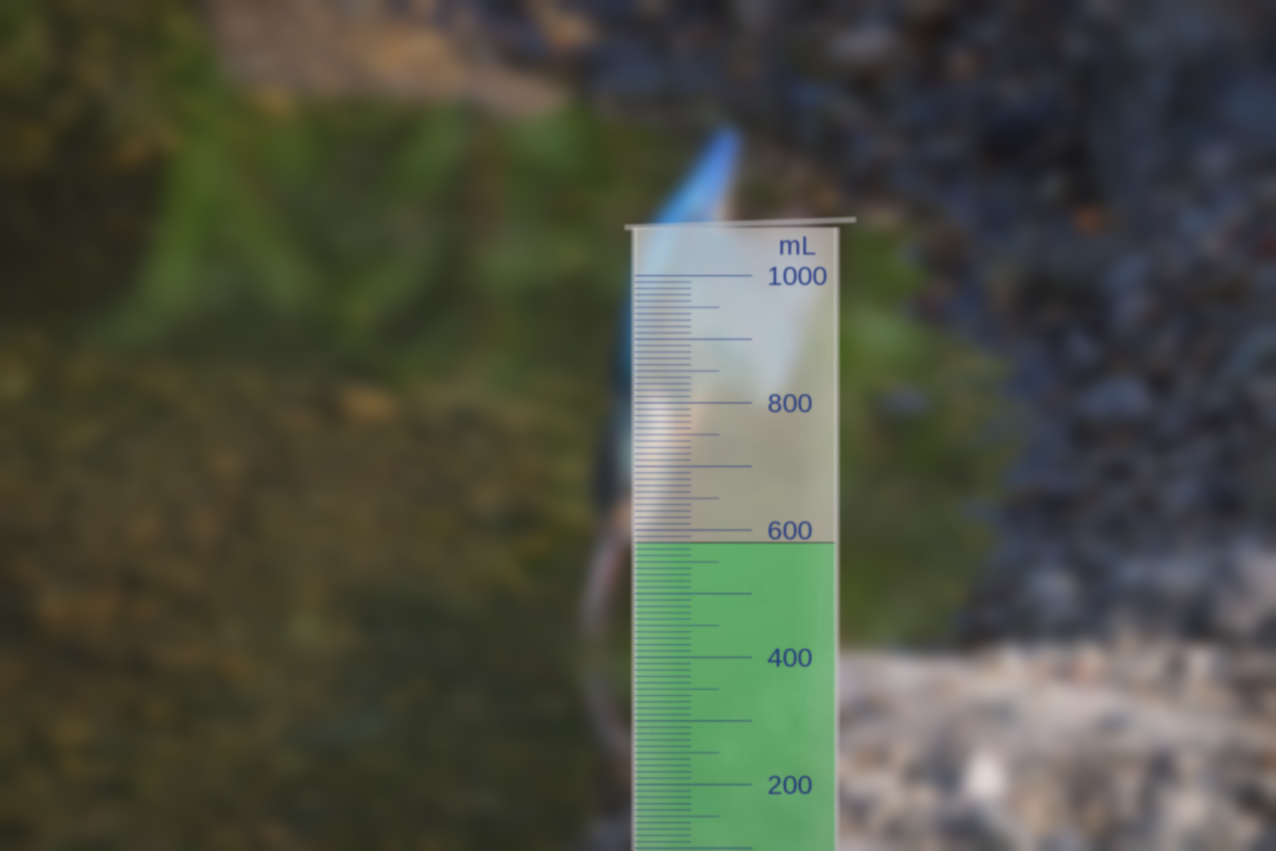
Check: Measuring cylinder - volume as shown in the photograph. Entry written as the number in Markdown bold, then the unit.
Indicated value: **580** mL
